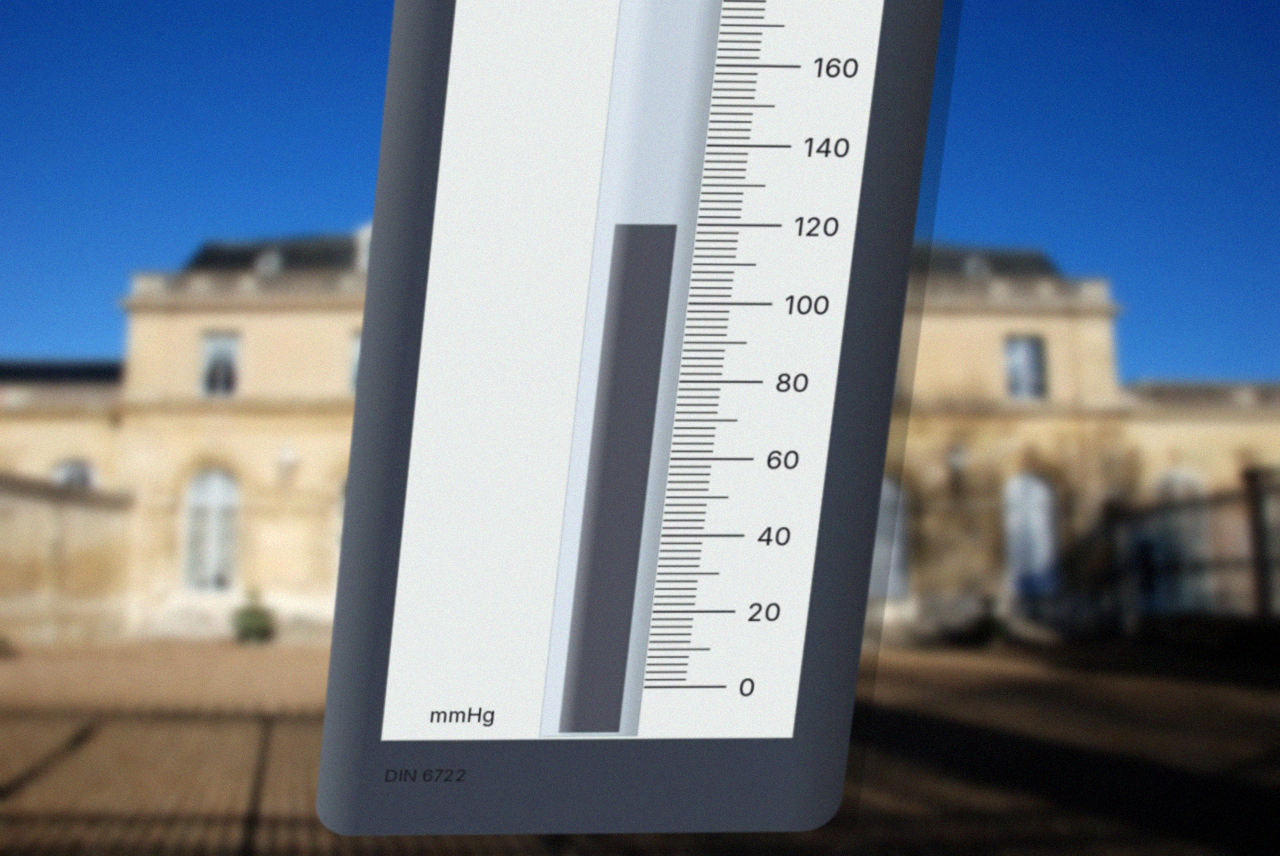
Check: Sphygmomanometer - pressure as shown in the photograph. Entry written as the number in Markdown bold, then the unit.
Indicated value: **120** mmHg
